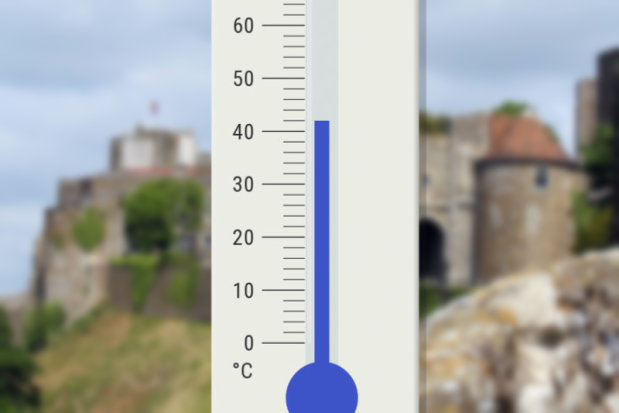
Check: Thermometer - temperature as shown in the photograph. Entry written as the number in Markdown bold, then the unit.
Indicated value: **42** °C
